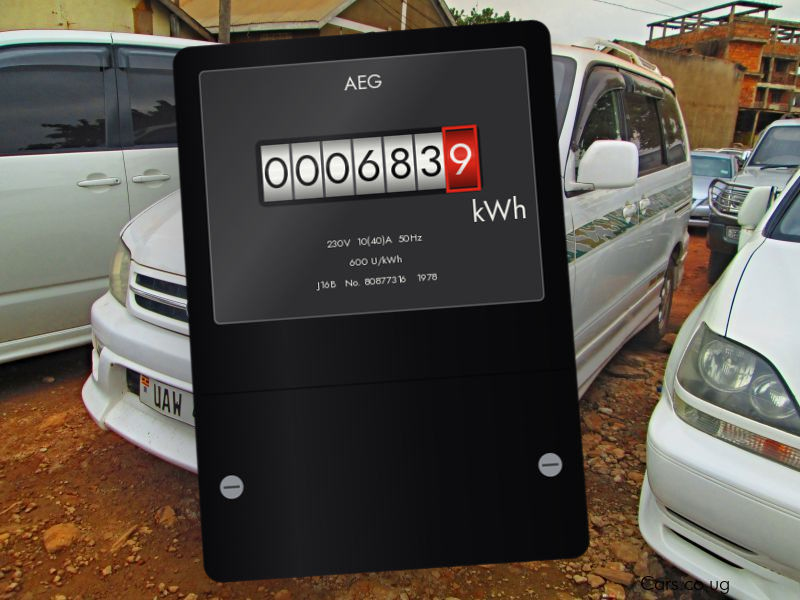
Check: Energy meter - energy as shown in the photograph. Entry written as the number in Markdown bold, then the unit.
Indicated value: **683.9** kWh
